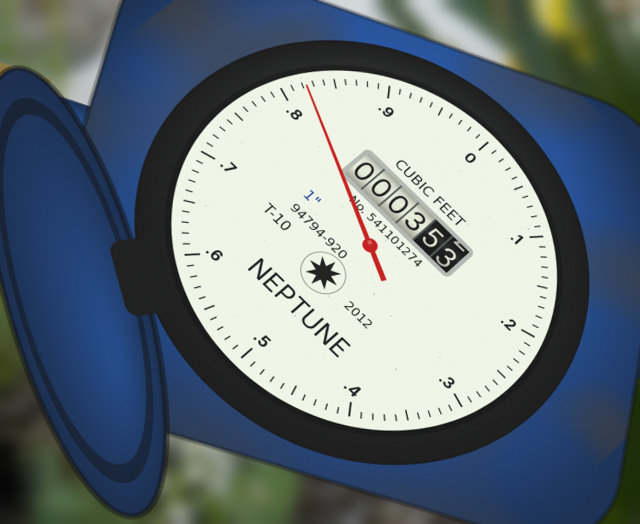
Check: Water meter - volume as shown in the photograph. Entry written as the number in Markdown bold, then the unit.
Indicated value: **352.82** ft³
